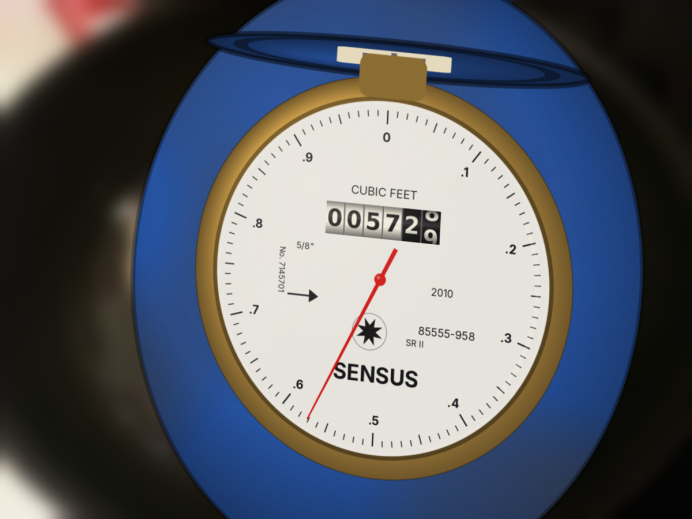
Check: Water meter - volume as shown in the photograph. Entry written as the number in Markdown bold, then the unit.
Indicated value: **5728.57** ft³
